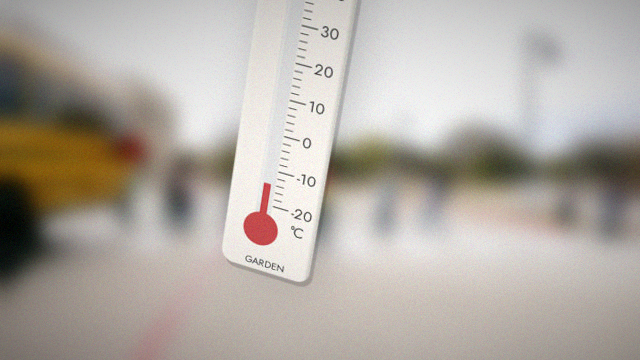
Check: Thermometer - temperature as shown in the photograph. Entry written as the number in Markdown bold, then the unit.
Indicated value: **-14** °C
